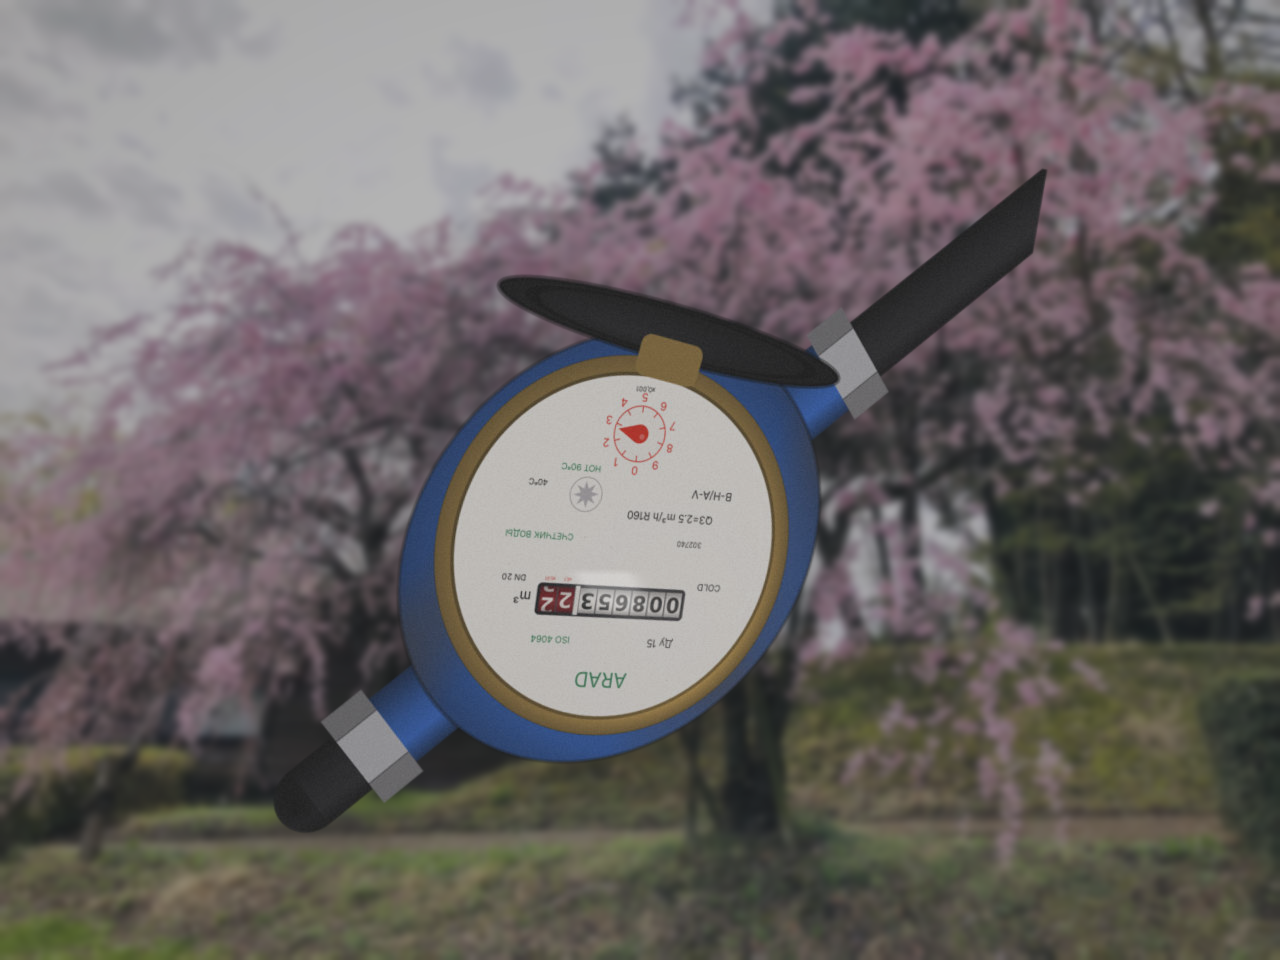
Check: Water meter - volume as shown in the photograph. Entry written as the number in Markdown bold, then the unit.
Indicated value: **8653.222** m³
